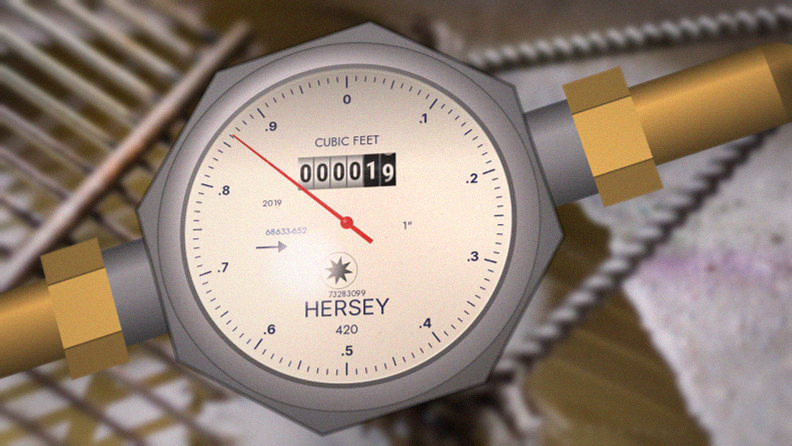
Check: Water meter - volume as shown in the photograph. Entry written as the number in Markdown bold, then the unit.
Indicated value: **18.86** ft³
